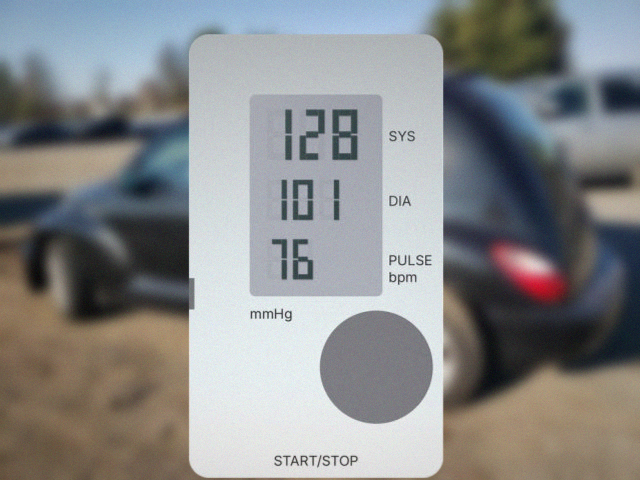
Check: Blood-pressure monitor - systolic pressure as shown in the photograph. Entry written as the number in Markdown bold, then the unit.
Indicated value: **128** mmHg
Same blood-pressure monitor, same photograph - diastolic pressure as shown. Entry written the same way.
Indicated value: **101** mmHg
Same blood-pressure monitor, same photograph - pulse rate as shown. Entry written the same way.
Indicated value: **76** bpm
